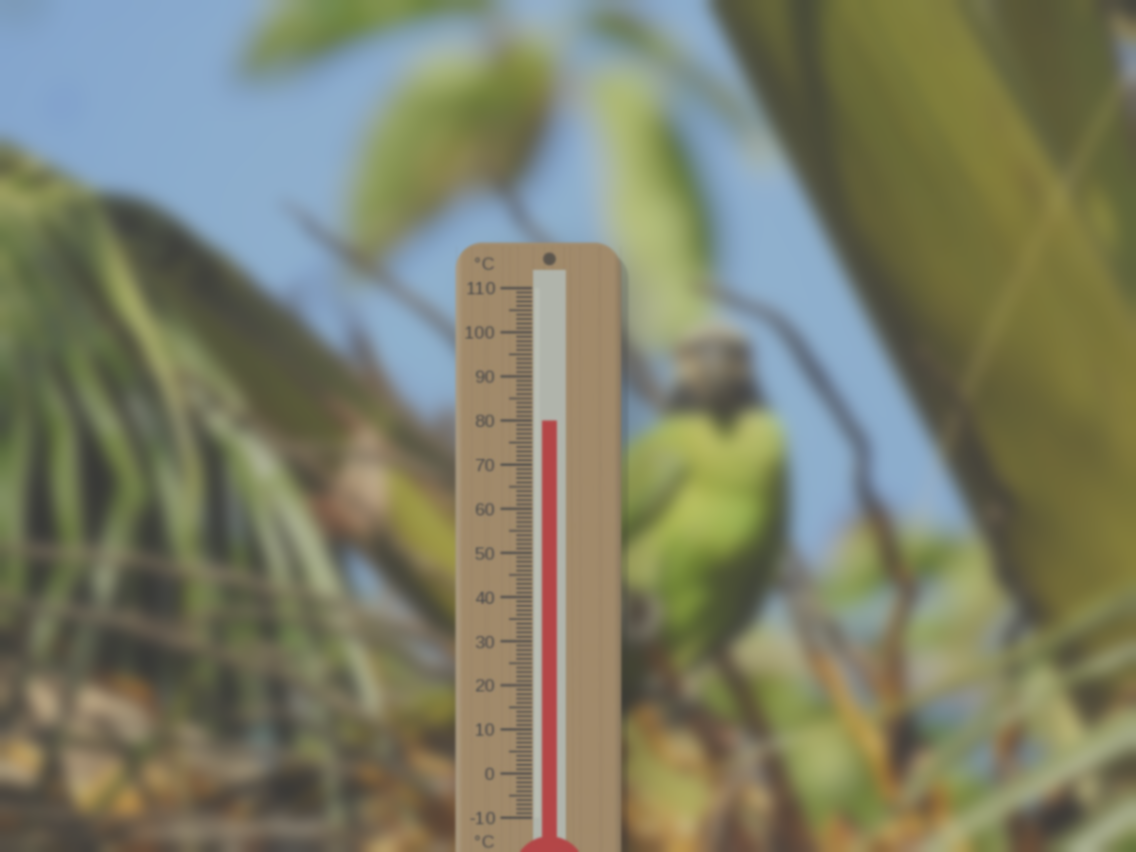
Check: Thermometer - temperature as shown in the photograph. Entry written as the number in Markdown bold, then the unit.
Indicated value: **80** °C
